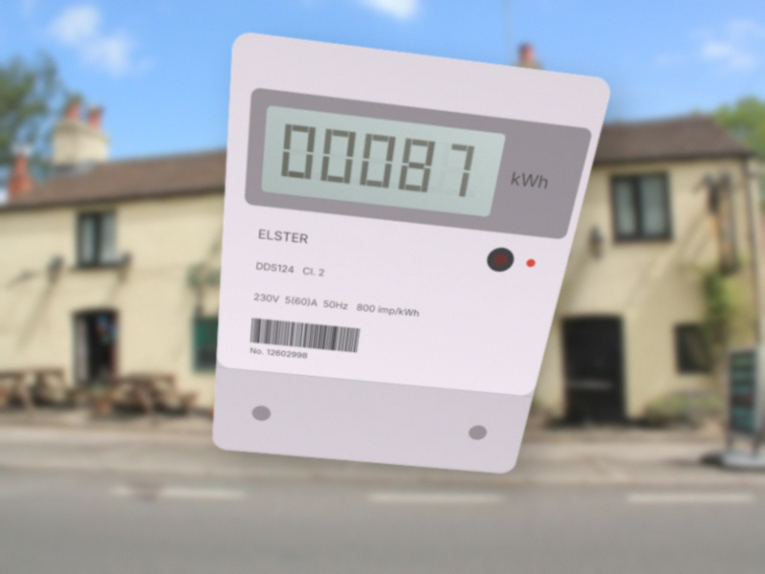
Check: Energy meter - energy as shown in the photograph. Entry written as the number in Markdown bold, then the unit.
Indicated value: **87** kWh
